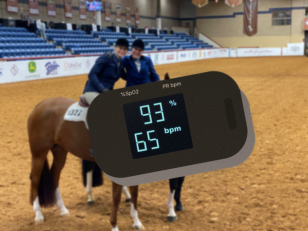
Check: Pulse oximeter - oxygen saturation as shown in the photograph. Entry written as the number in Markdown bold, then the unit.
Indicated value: **93** %
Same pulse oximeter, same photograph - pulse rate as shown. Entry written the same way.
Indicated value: **65** bpm
